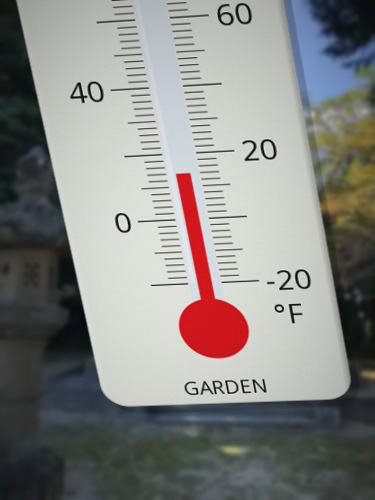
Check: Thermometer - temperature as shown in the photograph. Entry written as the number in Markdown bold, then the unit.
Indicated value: **14** °F
